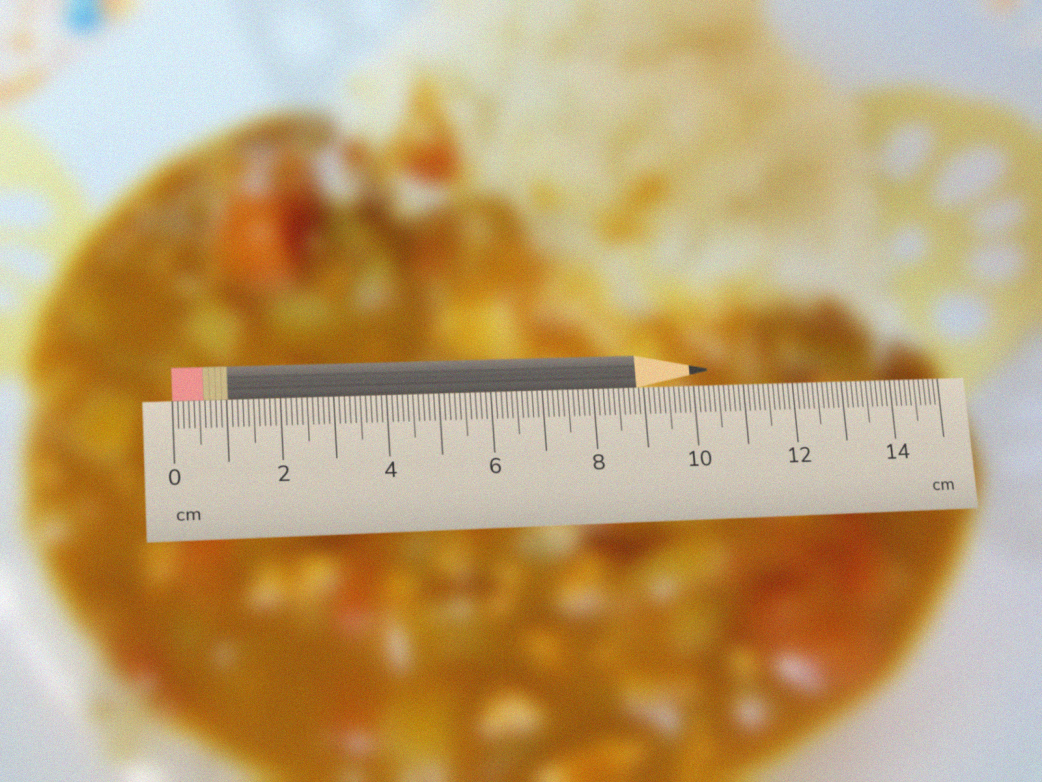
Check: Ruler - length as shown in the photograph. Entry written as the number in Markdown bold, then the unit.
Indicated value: **10.3** cm
